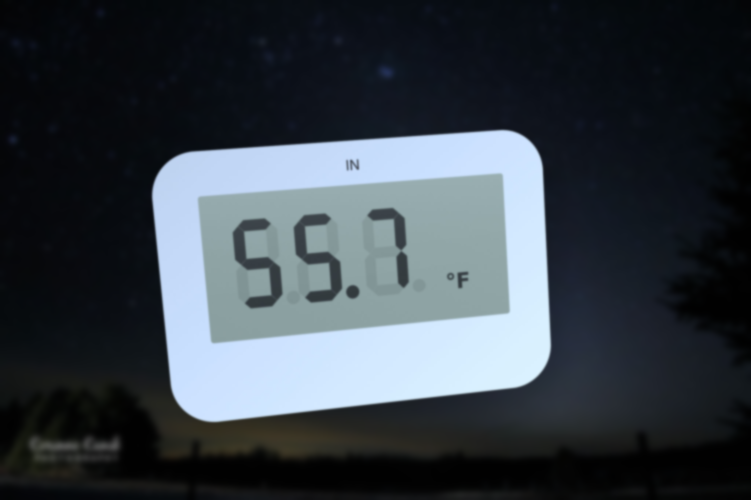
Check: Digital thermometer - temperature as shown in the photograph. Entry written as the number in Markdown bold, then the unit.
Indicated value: **55.7** °F
